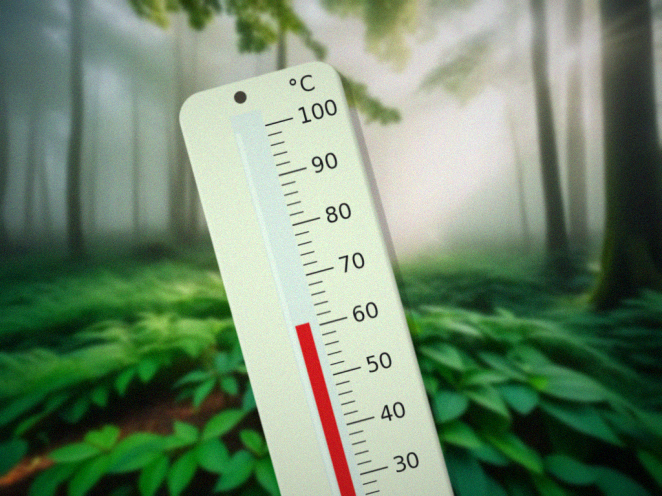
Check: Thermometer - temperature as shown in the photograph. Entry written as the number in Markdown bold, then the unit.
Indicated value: **61** °C
